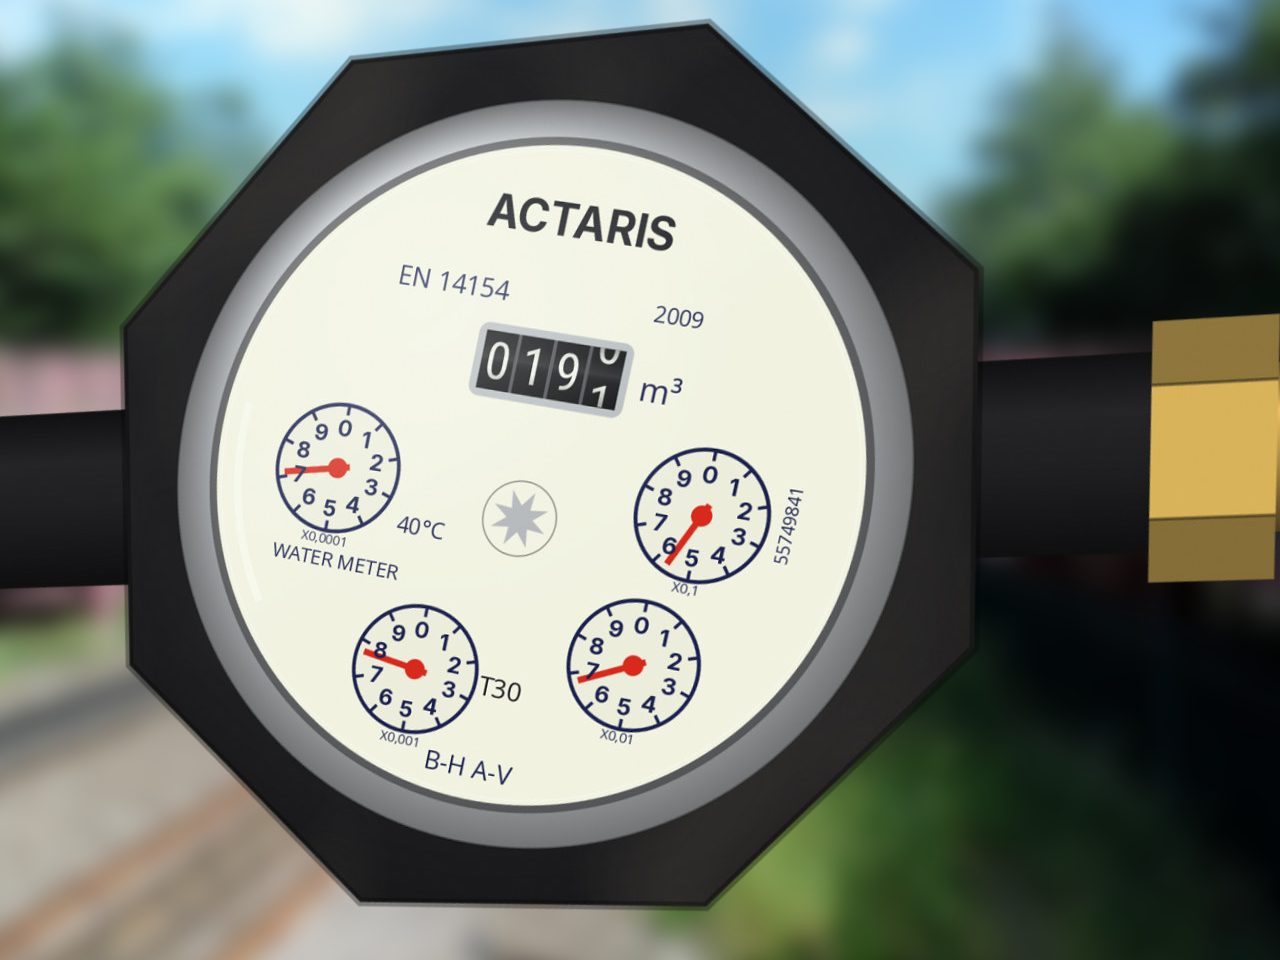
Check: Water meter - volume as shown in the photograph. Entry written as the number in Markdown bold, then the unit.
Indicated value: **190.5677** m³
